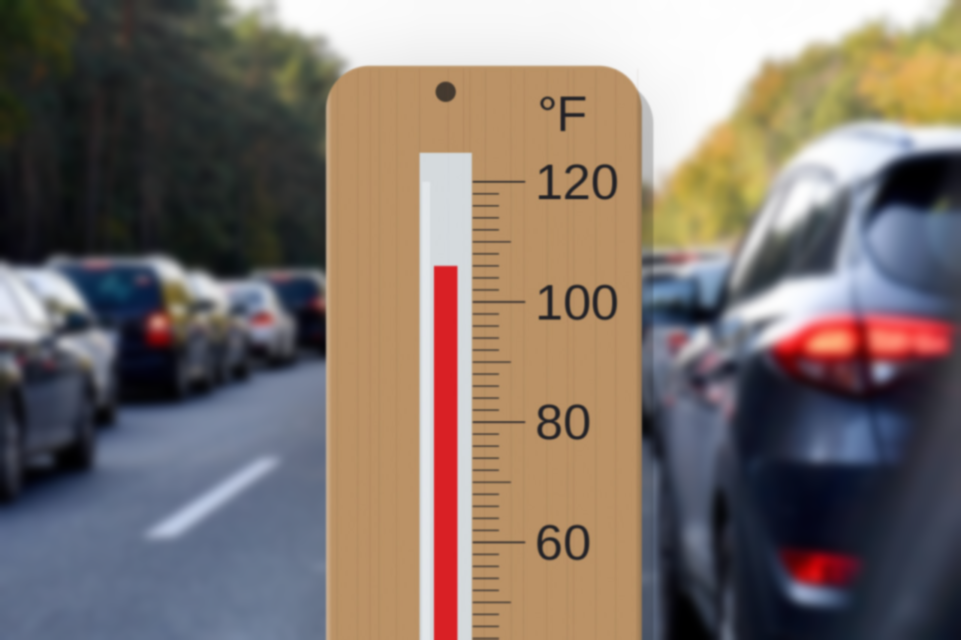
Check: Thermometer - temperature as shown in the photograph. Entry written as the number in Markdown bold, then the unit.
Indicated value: **106** °F
